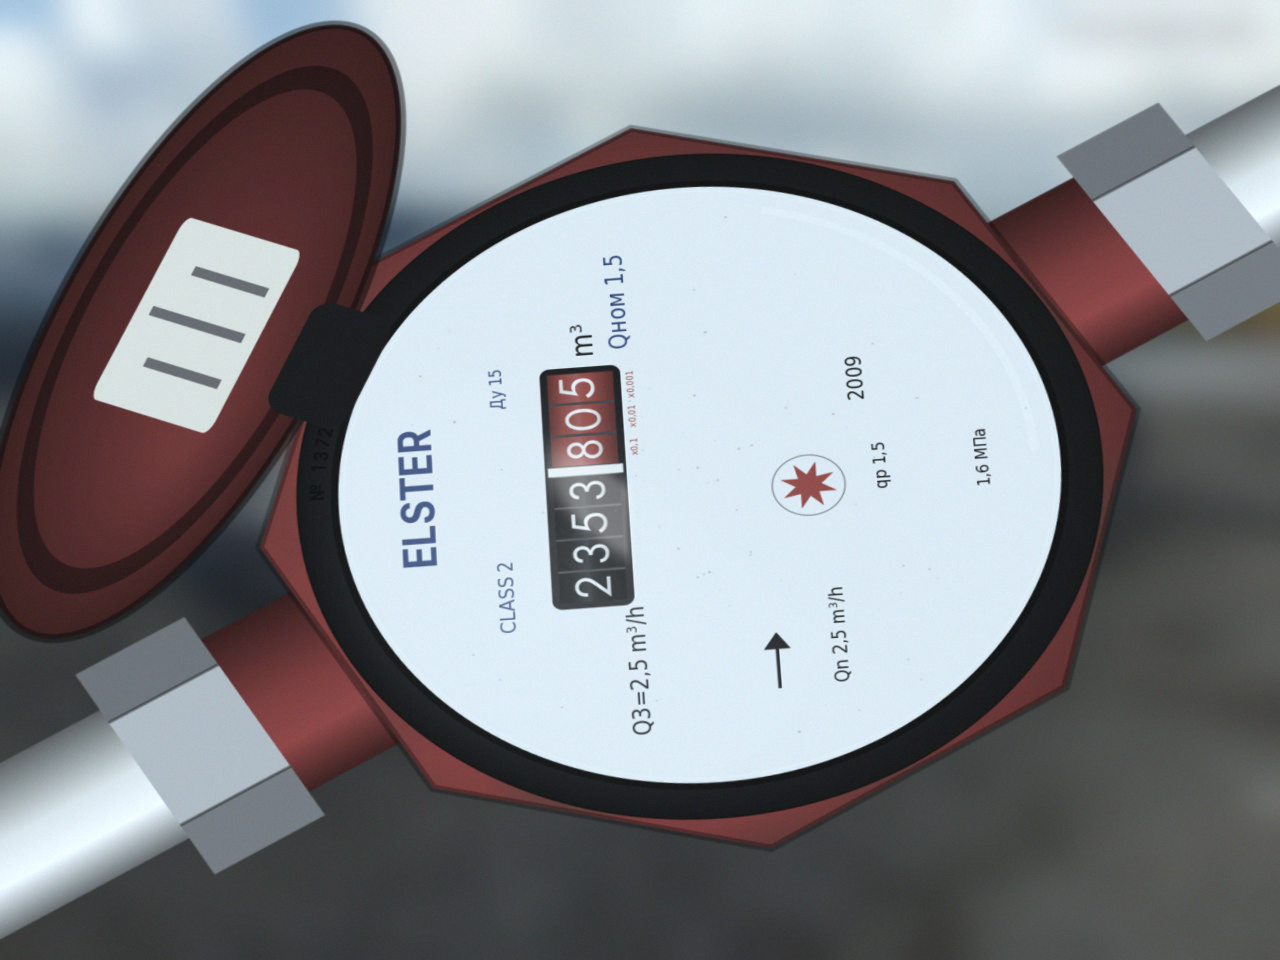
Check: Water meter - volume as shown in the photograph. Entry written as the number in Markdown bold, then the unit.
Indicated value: **2353.805** m³
